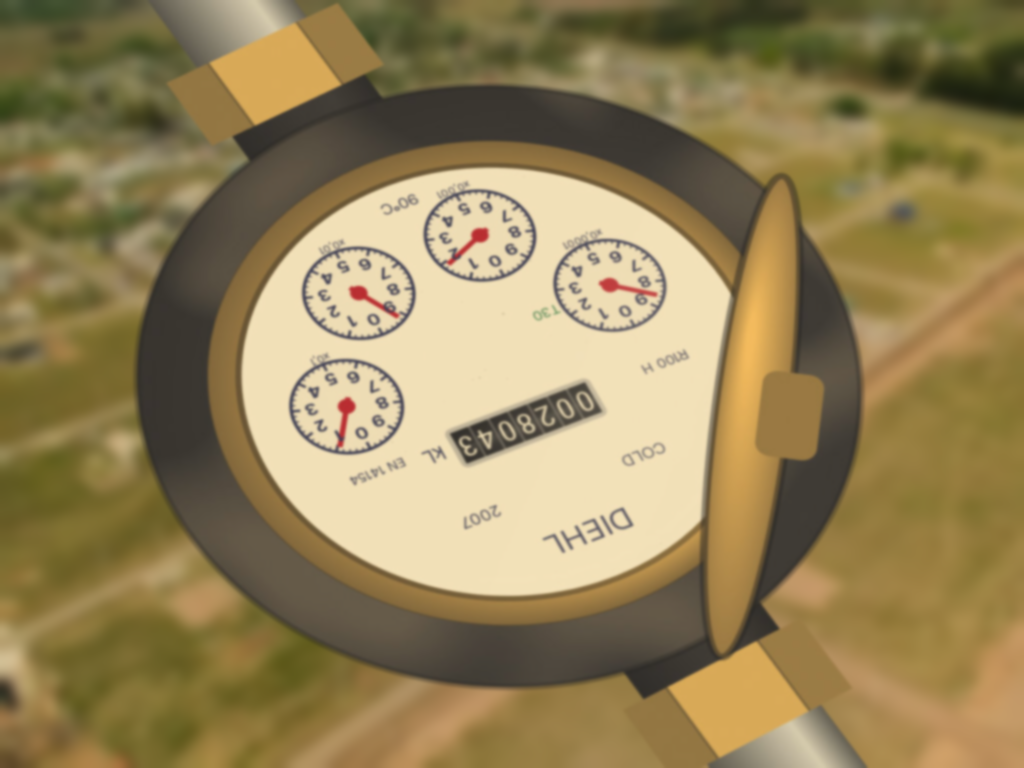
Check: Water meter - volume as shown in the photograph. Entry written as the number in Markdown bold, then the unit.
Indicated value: **28043.0918** kL
